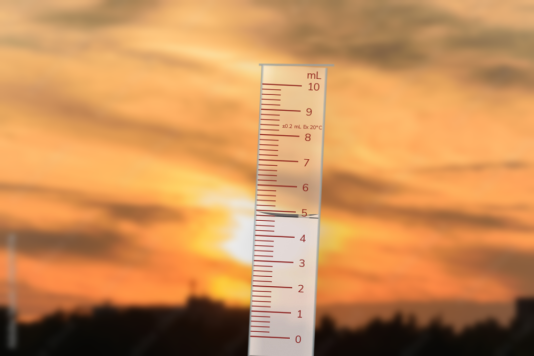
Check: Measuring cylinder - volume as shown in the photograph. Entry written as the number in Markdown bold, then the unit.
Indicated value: **4.8** mL
